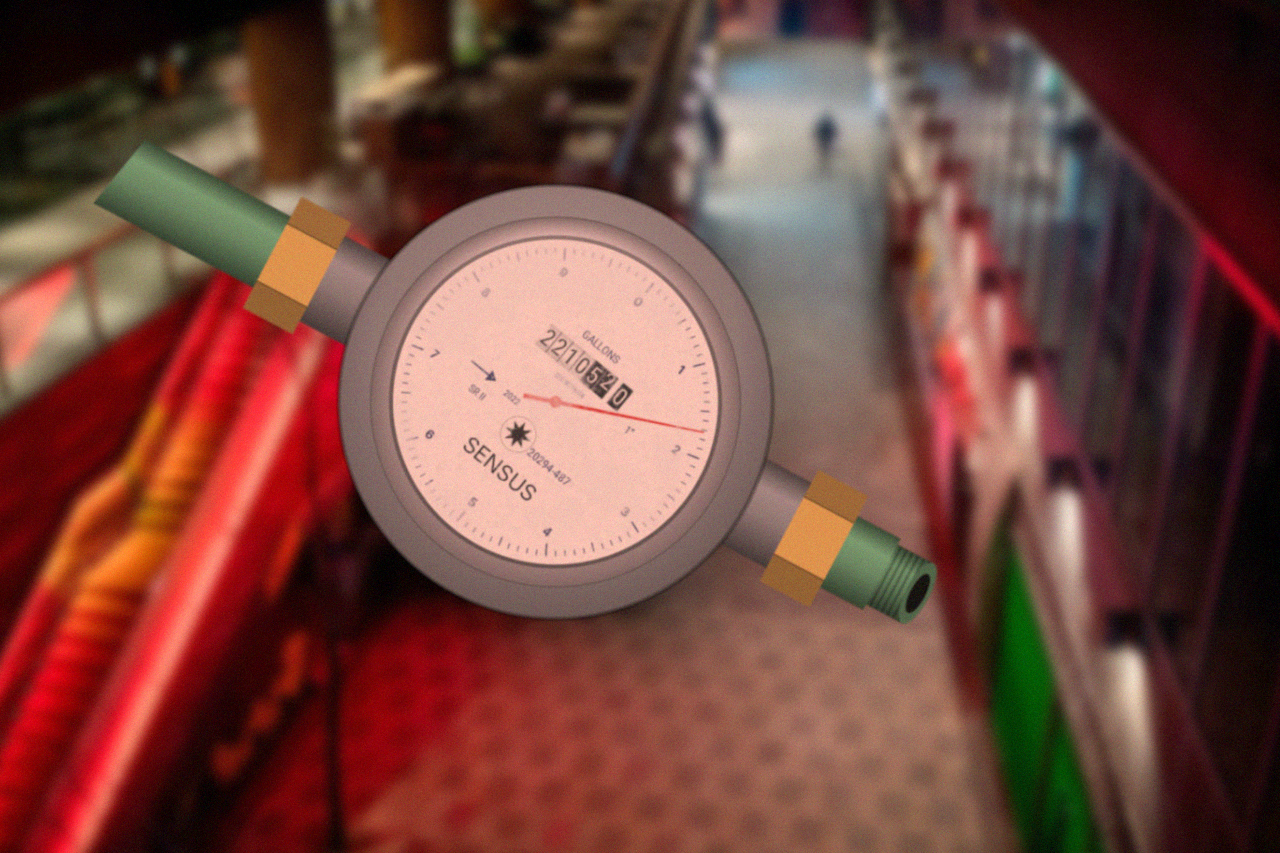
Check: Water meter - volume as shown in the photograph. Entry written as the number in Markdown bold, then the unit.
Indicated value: **2210521.7** gal
